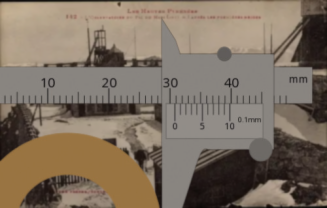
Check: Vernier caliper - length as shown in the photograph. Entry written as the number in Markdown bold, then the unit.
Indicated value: **30.8** mm
